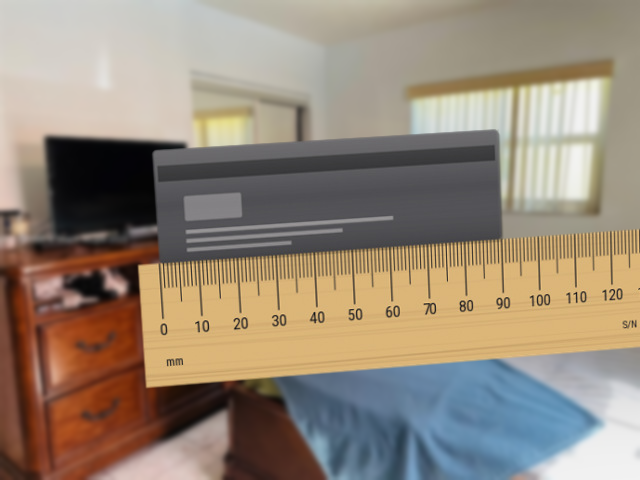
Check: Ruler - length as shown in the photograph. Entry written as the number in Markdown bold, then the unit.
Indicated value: **90** mm
